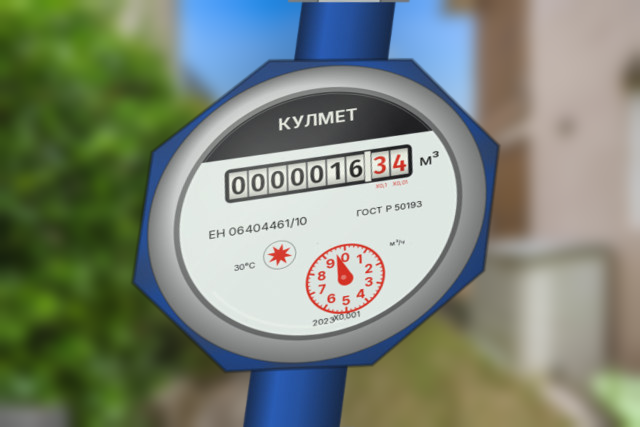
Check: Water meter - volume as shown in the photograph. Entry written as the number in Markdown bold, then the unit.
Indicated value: **16.339** m³
